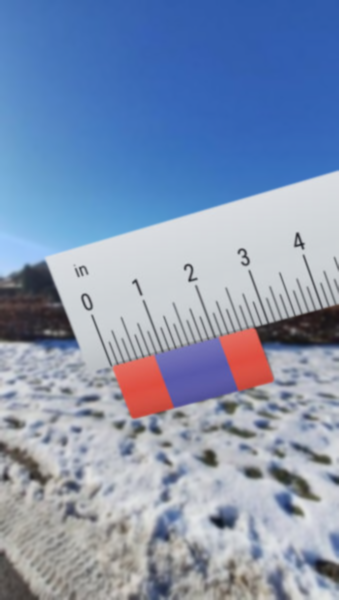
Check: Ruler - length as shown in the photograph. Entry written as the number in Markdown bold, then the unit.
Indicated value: **2.75** in
